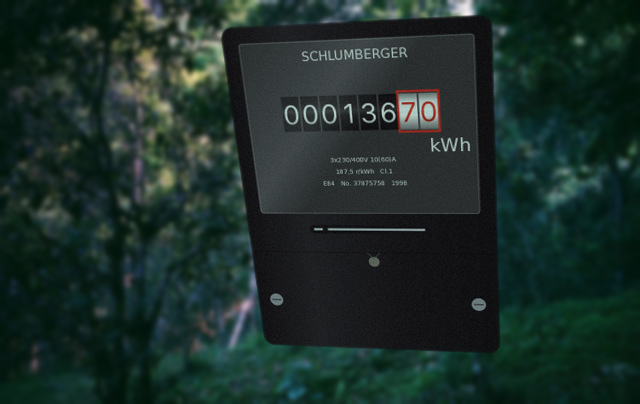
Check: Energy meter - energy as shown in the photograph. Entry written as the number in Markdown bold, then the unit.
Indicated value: **136.70** kWh
